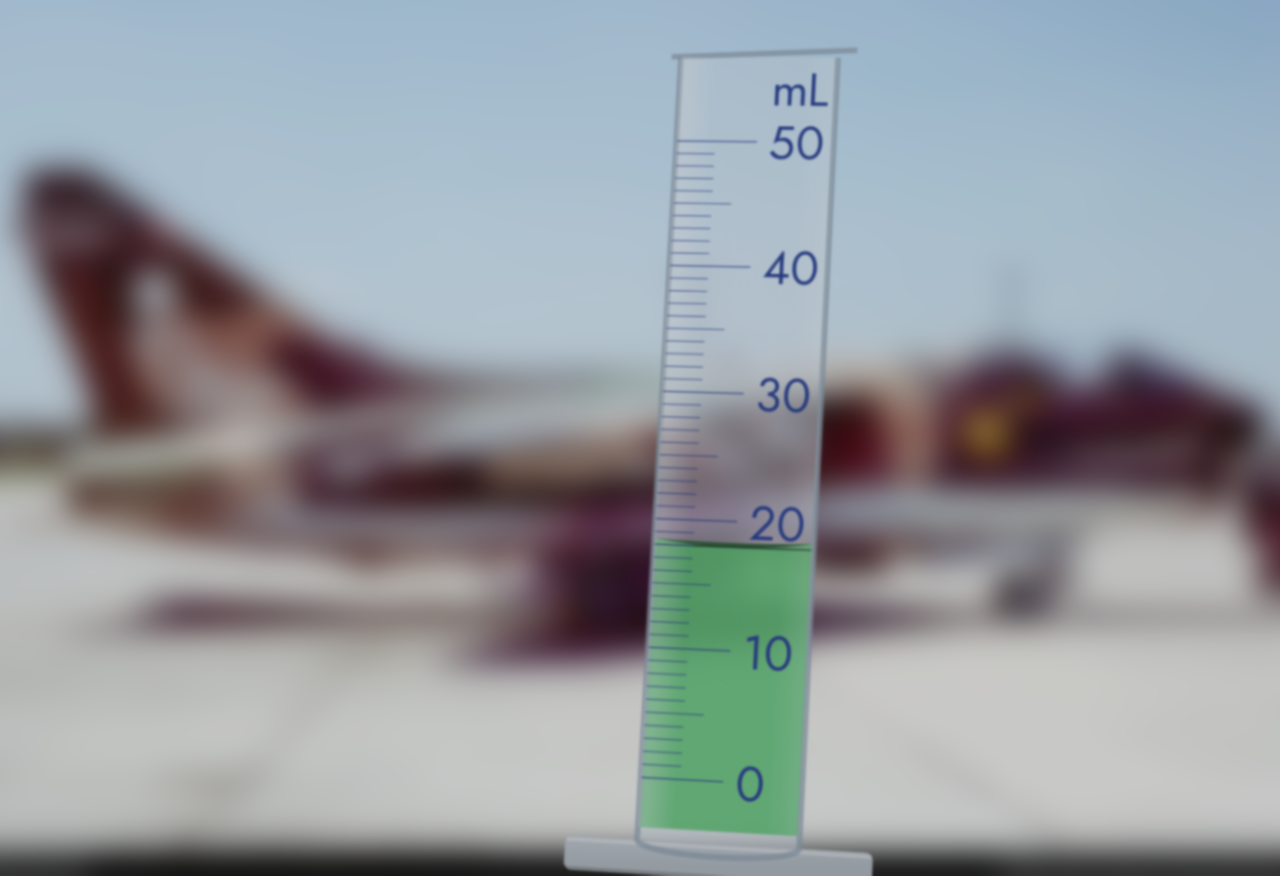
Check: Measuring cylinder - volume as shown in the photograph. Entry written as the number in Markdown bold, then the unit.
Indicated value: **18** mL
